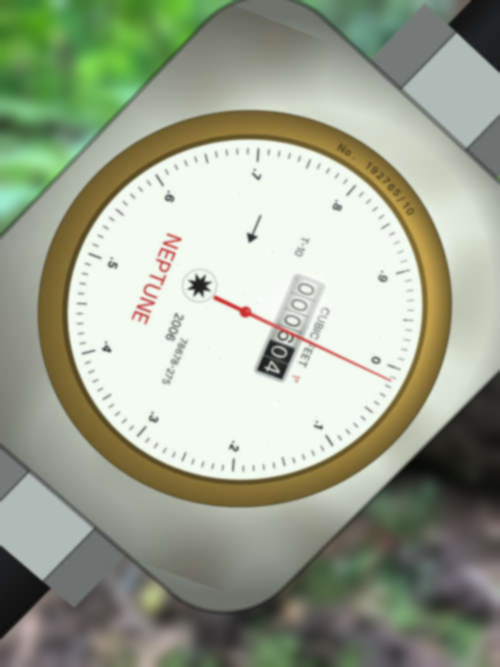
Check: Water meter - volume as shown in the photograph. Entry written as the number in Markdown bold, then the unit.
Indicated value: **604.01** ft³
